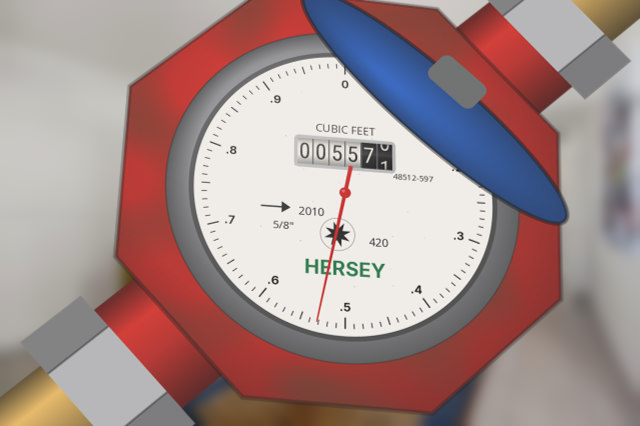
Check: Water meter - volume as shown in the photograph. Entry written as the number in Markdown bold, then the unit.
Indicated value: **5570.53** ft³
